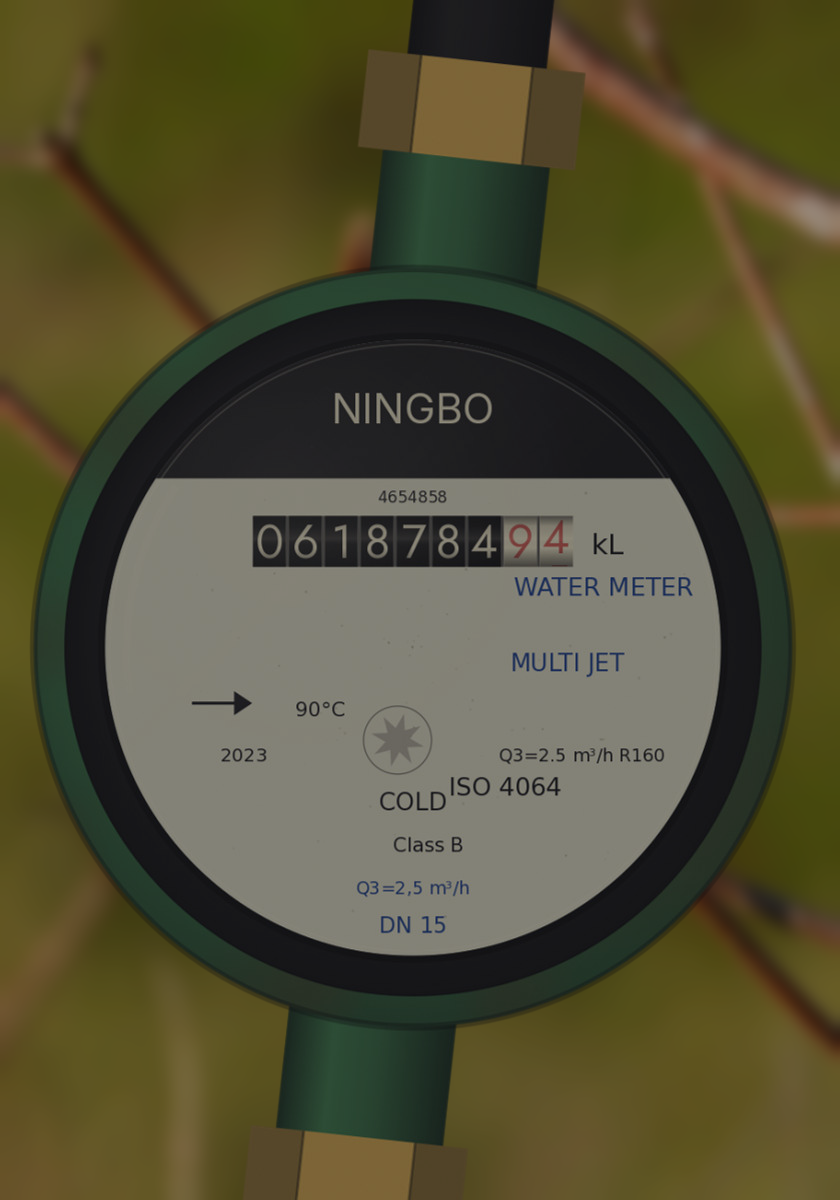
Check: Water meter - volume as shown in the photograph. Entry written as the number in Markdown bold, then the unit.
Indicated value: **618784.94** kL
